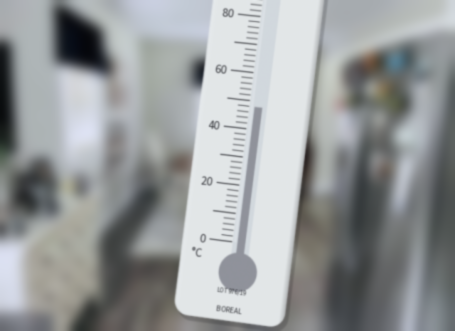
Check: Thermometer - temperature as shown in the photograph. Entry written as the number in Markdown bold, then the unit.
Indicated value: **48** °C
